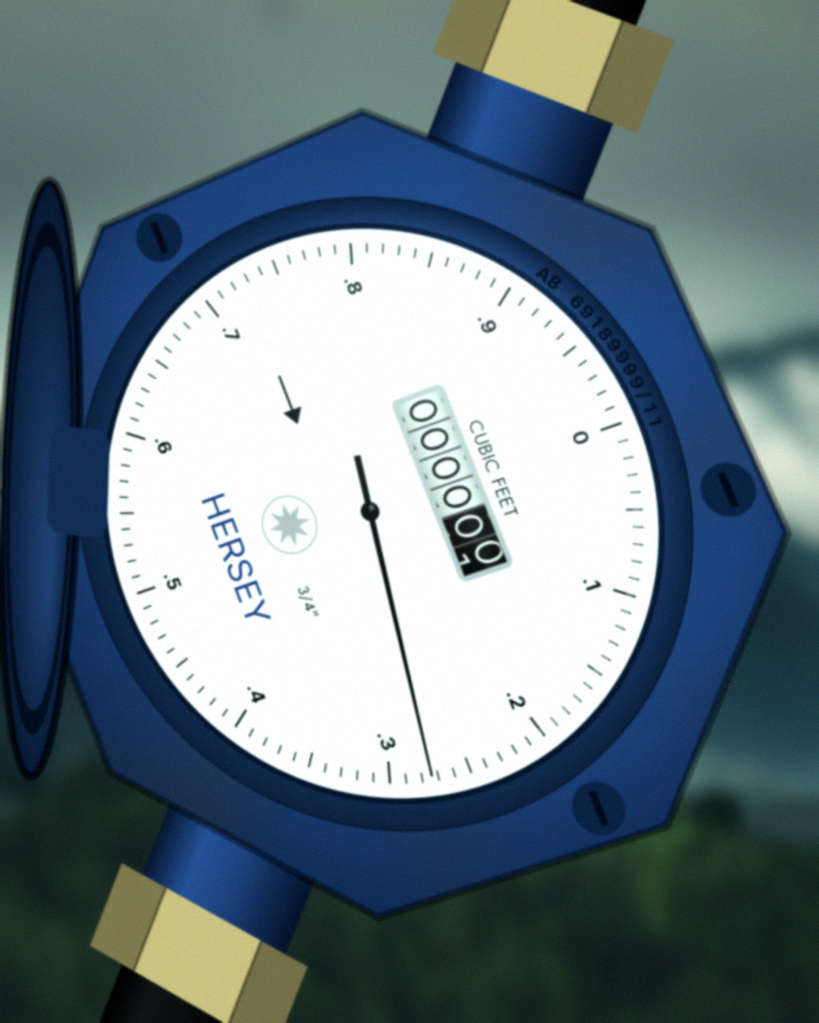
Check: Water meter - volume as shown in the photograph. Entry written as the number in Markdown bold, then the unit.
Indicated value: **0.27** ft³
